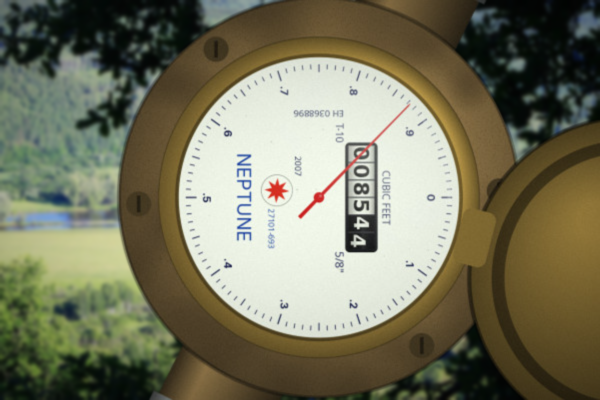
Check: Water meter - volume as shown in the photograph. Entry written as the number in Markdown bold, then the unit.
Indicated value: **8543.87** ft³
